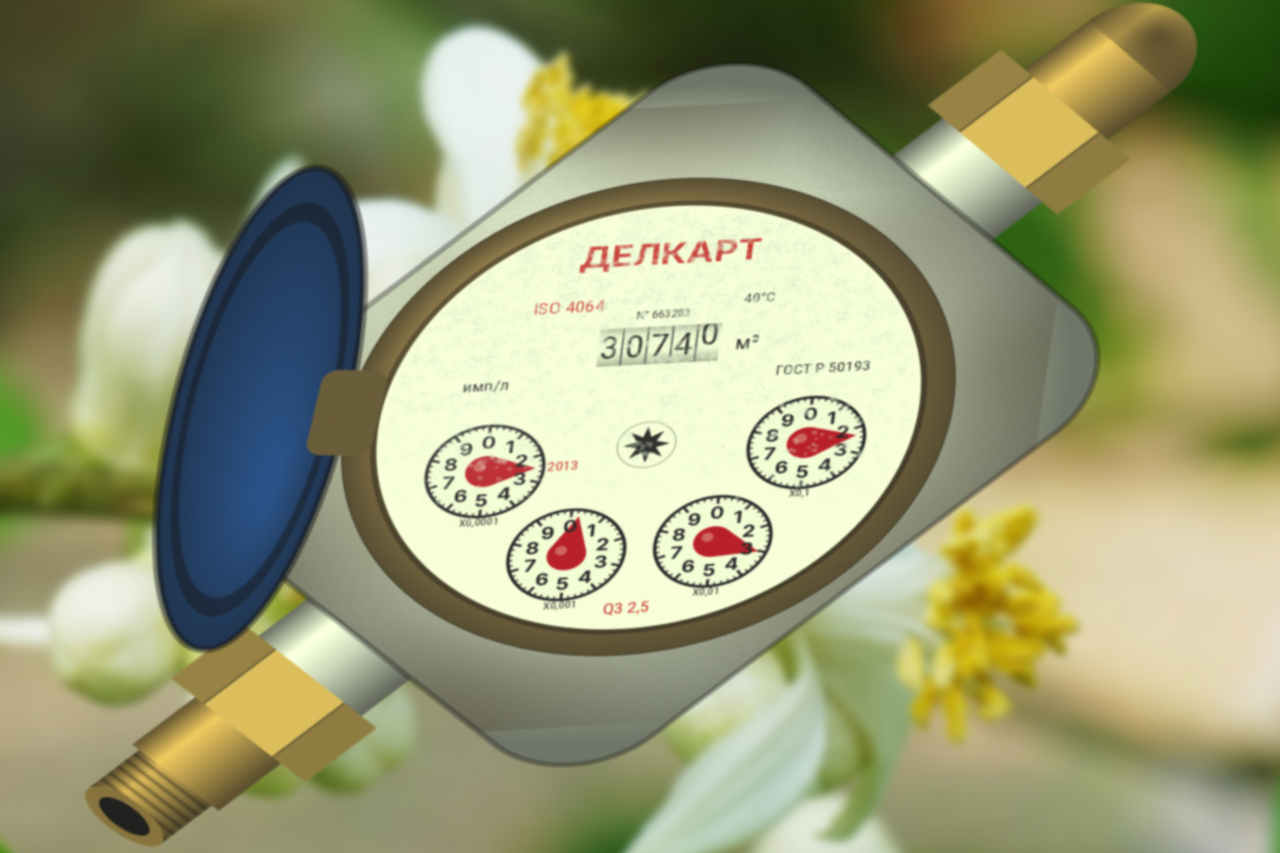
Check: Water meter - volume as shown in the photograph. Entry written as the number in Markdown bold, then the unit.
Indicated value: **30740.2302** m³
